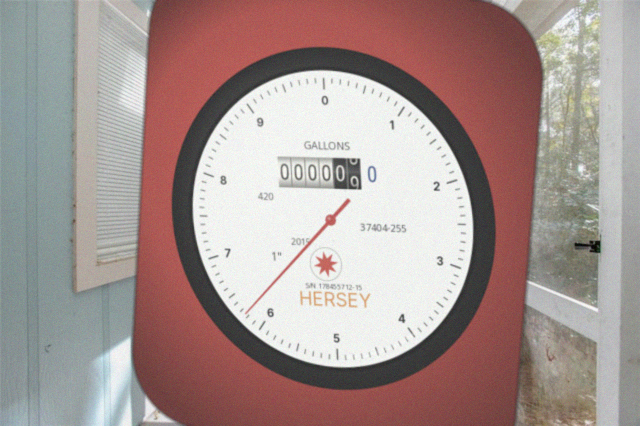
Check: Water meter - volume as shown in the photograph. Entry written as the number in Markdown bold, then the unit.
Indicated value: **86.2** gal
